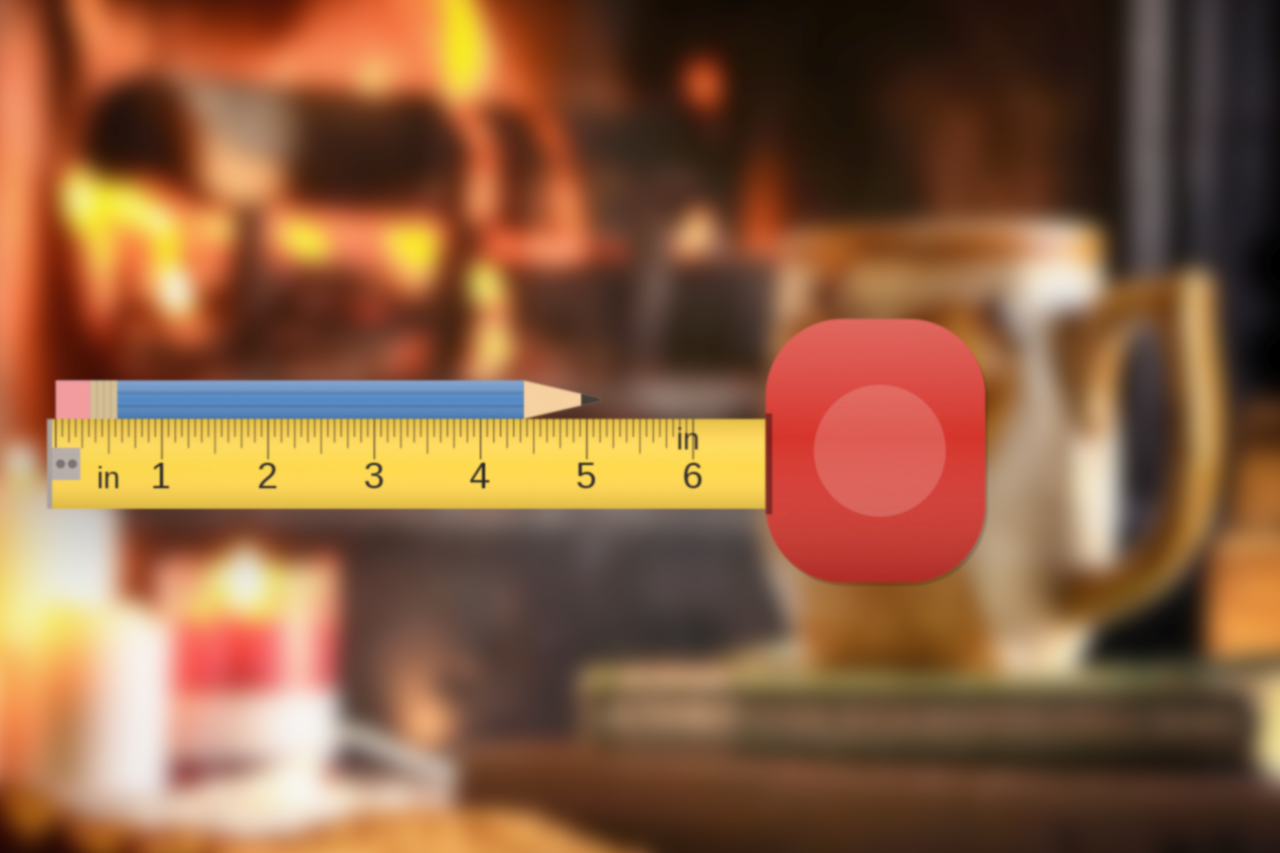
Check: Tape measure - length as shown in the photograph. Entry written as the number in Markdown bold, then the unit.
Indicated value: **5.125** in
